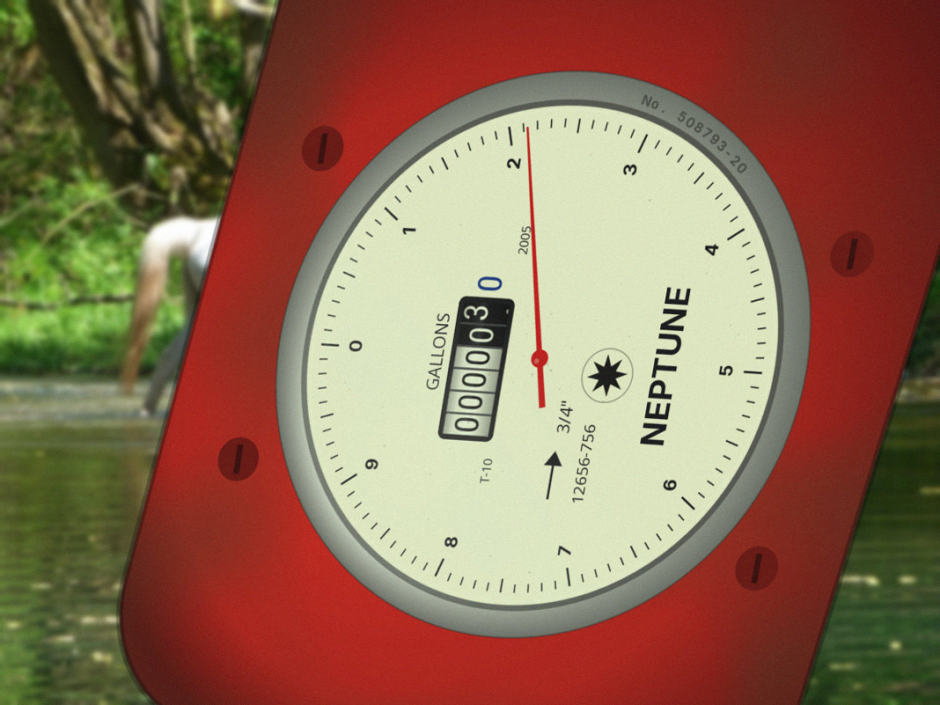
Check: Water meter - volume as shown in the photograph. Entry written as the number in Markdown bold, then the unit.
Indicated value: **32.1** gal
